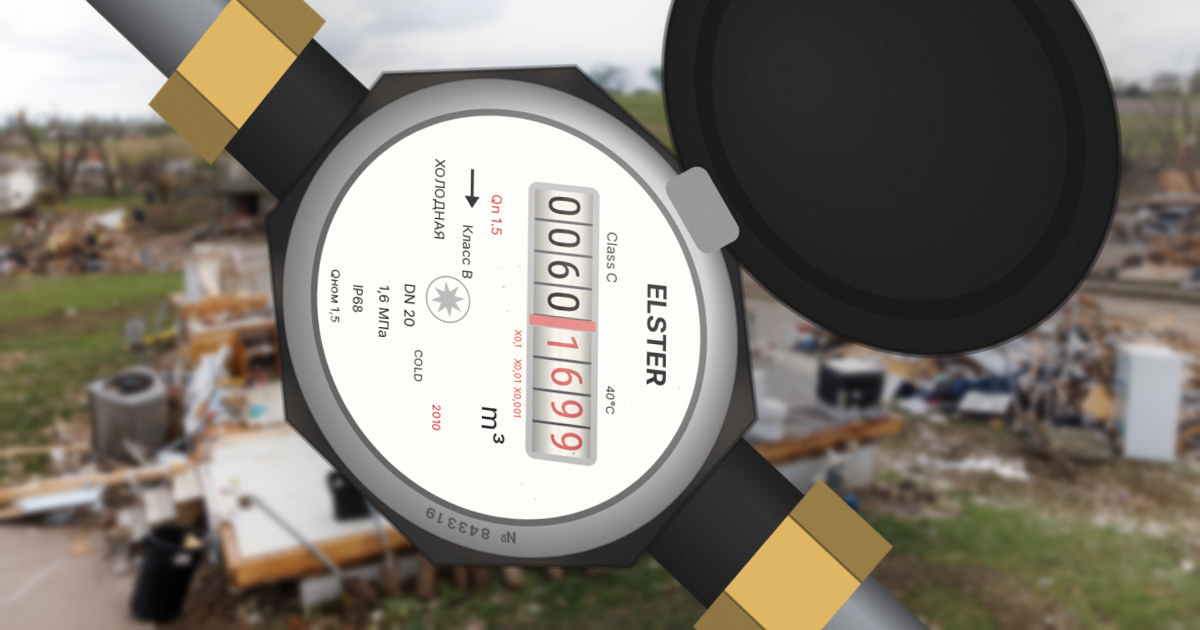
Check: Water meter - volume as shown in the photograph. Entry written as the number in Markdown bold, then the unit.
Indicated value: **60.1699** m³
